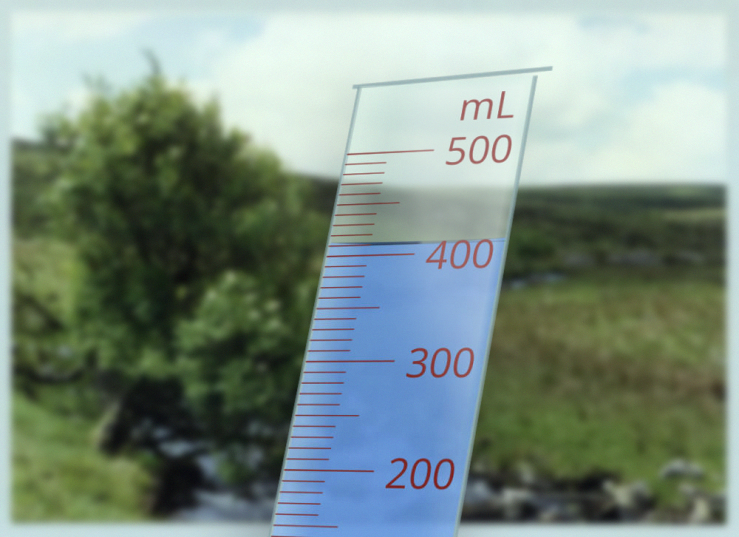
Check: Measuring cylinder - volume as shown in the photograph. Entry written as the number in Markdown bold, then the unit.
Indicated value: **410** mL
